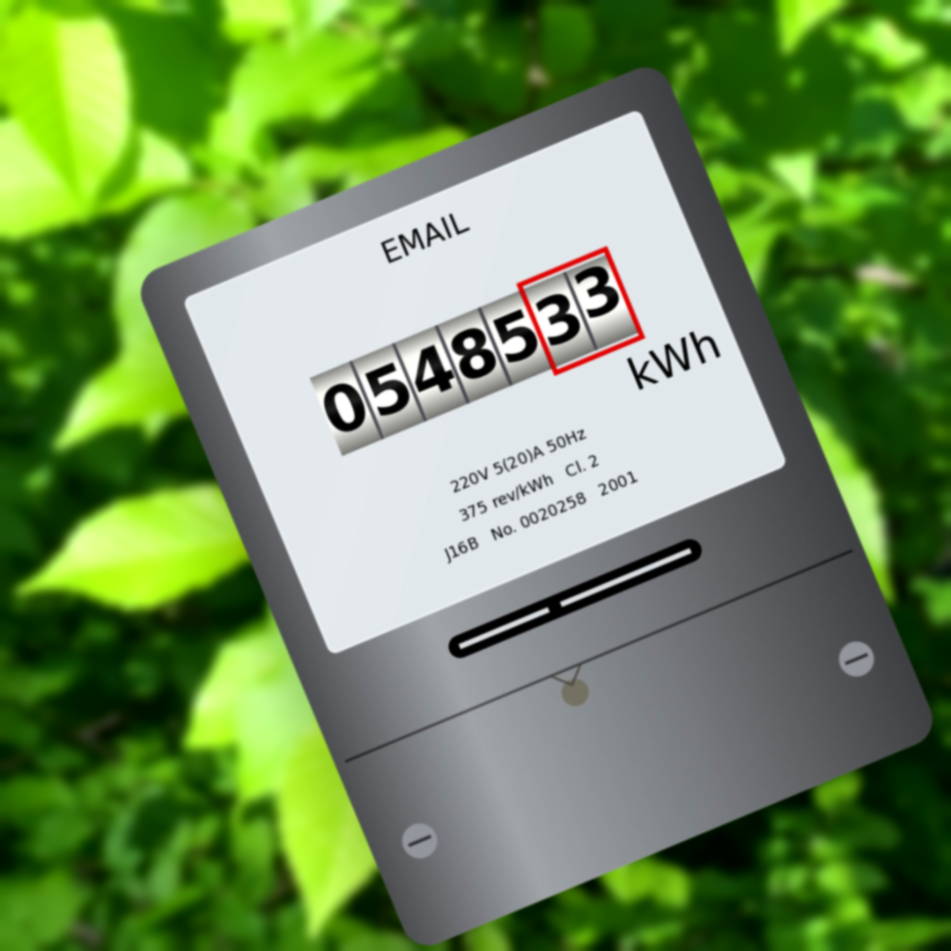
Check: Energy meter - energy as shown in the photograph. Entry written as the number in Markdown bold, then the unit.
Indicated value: **5485.33** kWh
